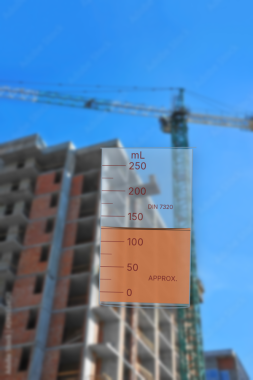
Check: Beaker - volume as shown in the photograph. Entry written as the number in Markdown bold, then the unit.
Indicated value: **125** mL
